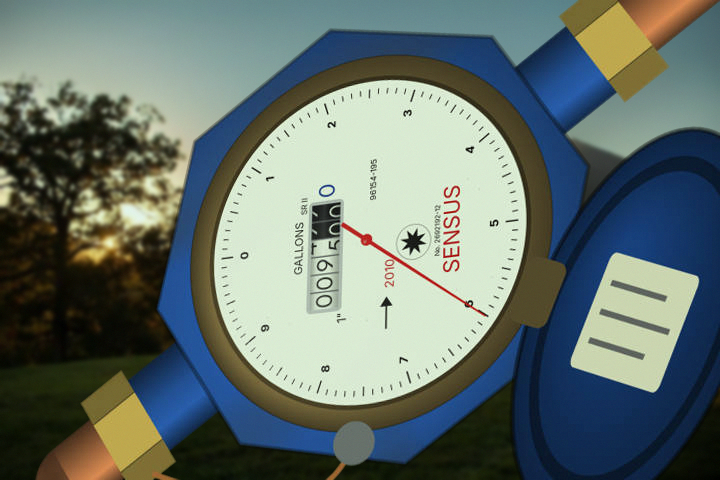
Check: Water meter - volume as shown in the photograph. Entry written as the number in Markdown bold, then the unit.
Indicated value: **94996.0** gal
